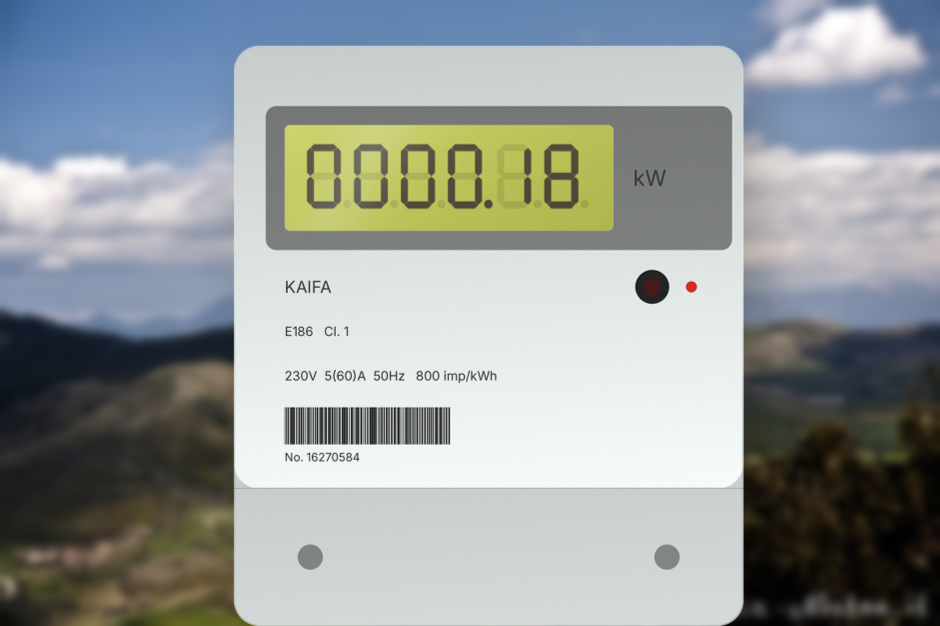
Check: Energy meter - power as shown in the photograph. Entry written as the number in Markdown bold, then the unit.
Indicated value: **0.18** kW
